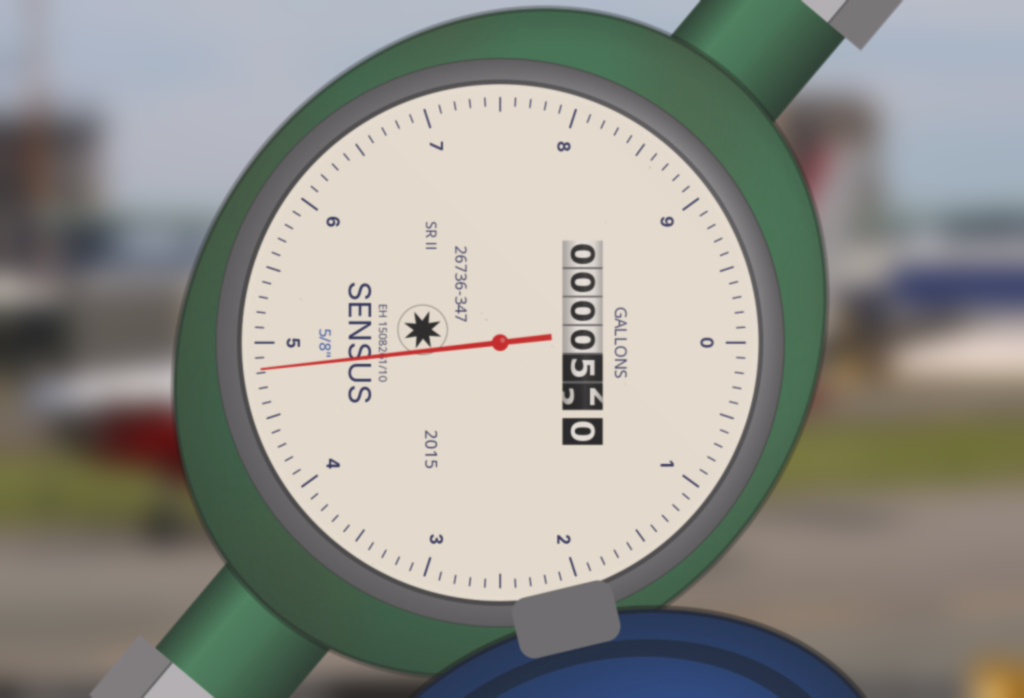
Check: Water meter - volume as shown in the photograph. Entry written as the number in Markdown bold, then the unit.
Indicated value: **524.8** gal
